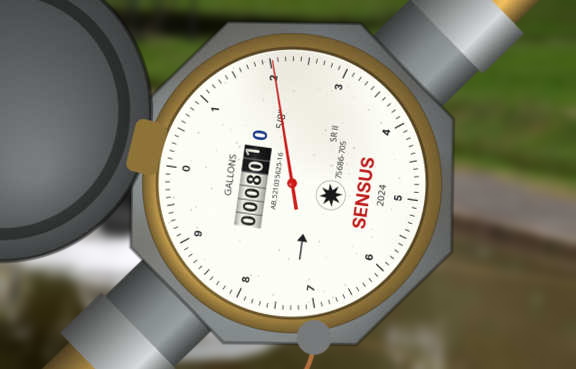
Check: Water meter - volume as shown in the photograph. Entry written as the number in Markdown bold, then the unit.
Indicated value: **8012.0** gal
